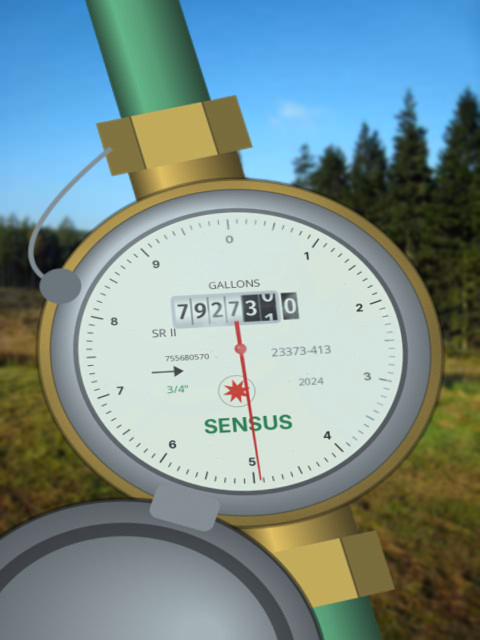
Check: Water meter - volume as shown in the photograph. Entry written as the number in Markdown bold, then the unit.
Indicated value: **7927304.9** gal
